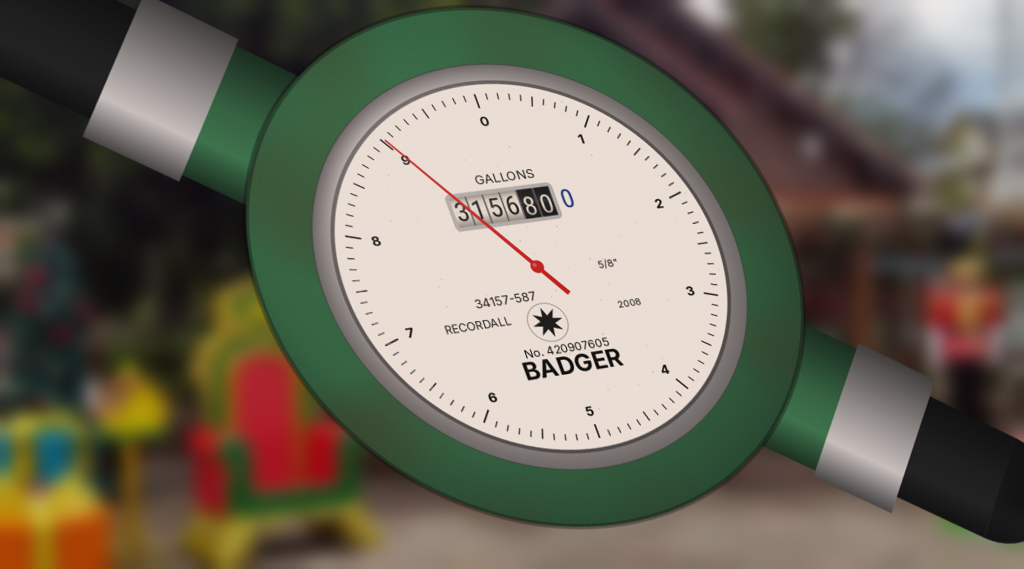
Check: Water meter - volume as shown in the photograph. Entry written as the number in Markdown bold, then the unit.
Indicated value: **3156799.0** gal
